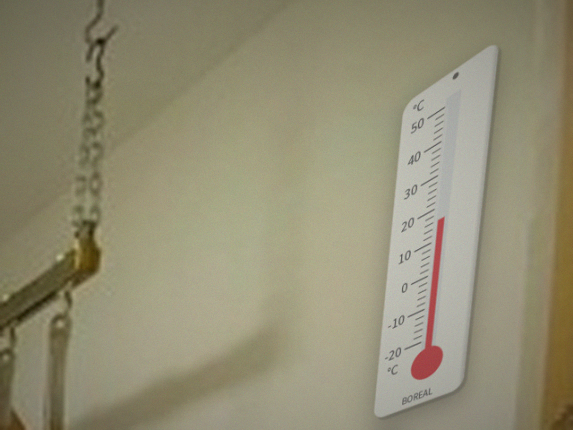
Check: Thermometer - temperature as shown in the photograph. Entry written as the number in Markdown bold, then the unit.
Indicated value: **16** °C
